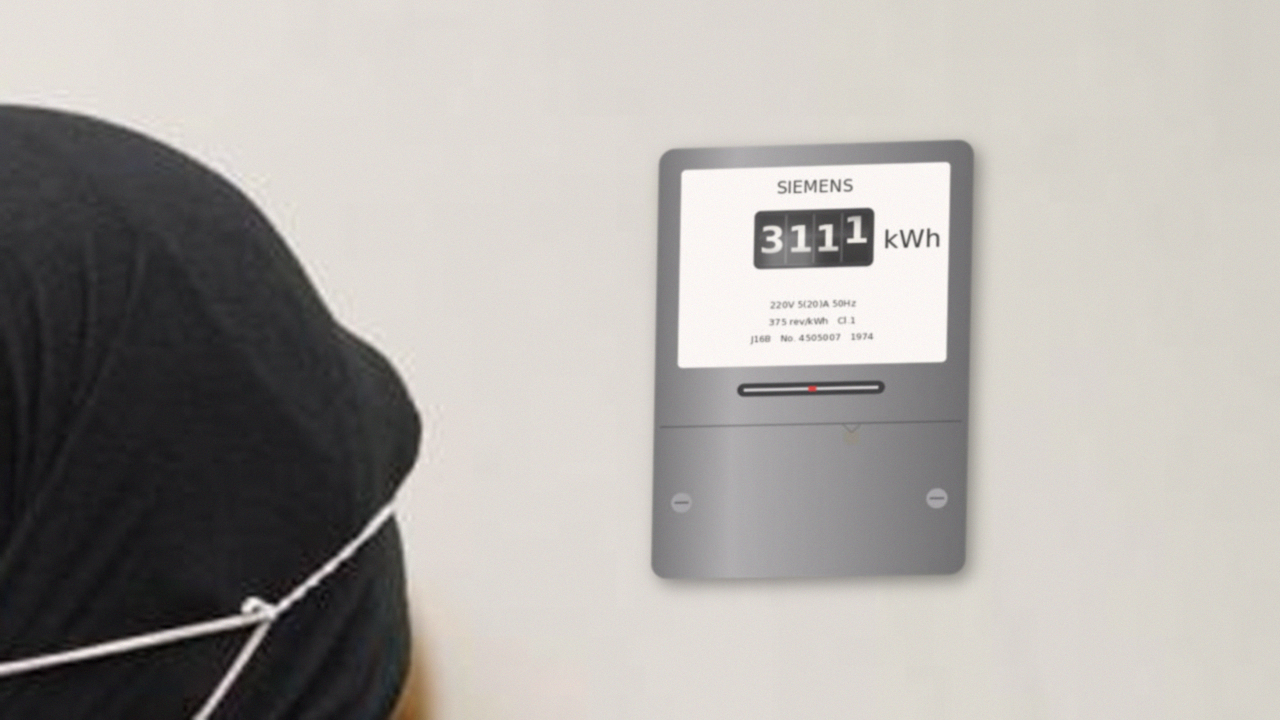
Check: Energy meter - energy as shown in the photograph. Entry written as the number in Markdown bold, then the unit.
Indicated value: **3111** kWh
